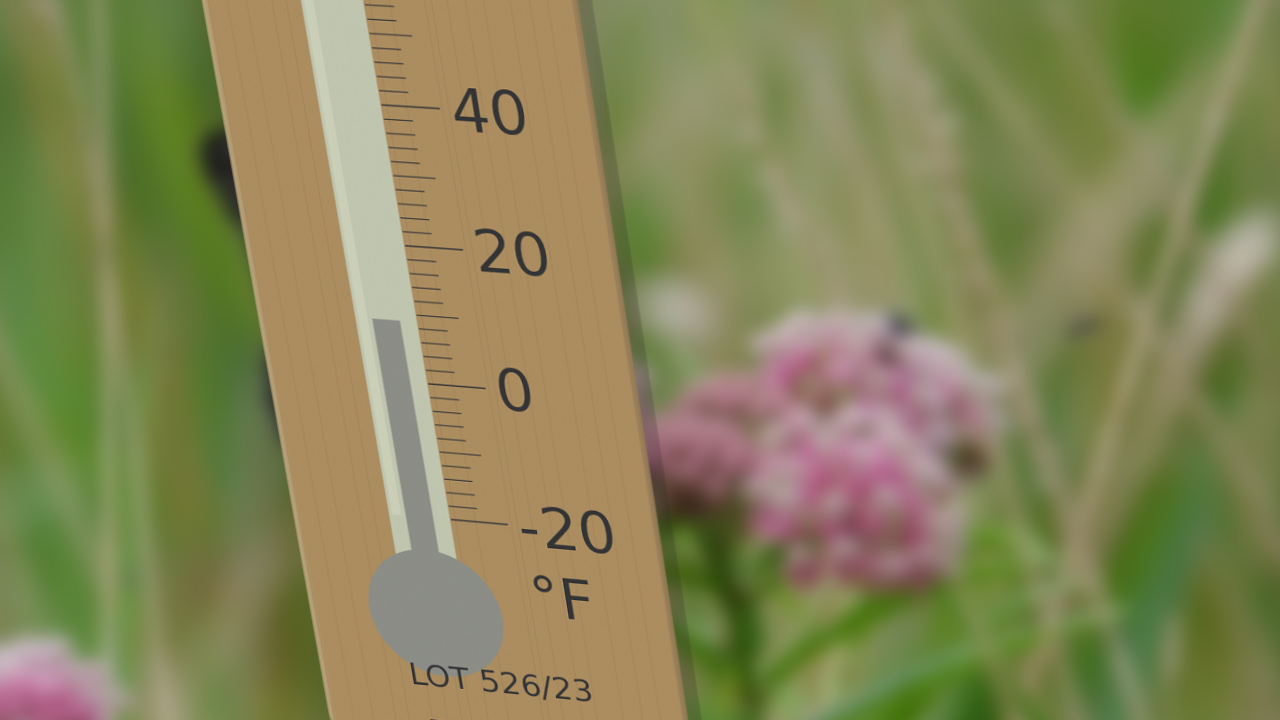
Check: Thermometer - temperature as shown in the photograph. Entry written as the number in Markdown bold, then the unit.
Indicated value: **9** °F
